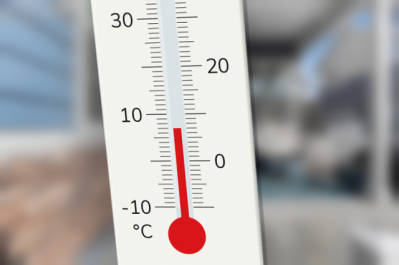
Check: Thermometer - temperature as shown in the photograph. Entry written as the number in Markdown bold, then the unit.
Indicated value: **7** °C
